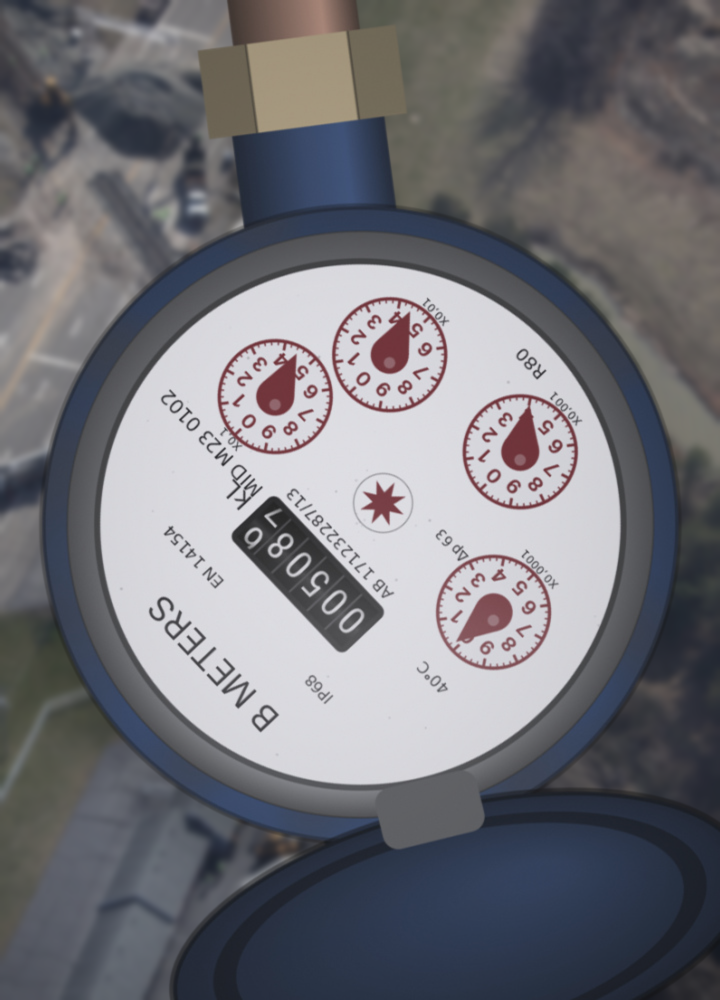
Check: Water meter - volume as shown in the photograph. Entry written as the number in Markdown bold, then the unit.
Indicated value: **5086.4440** kL
